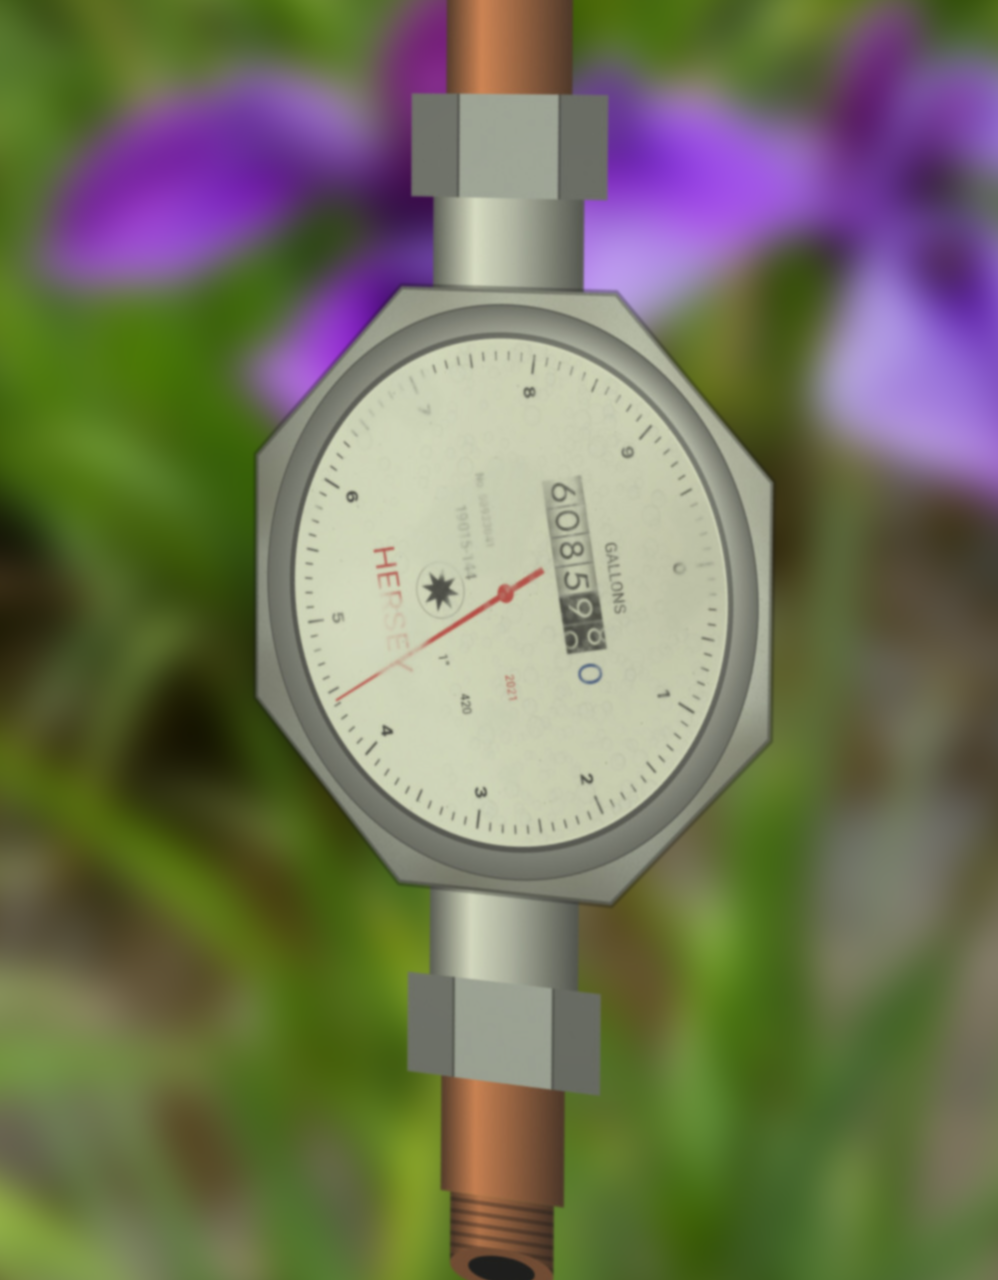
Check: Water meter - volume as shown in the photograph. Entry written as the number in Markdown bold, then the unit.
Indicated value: **6085984.4** gal
